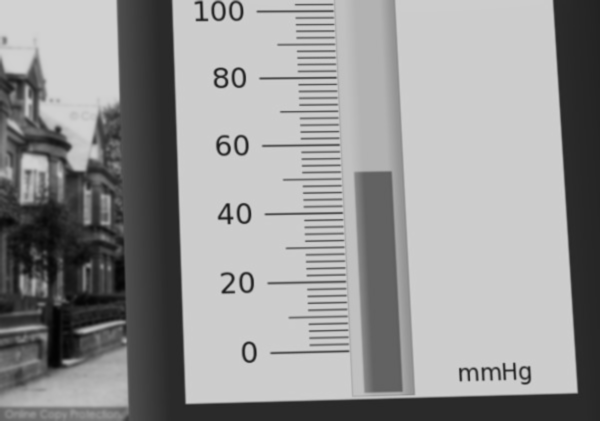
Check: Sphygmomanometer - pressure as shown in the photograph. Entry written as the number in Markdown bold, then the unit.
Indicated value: **52** mmHg
